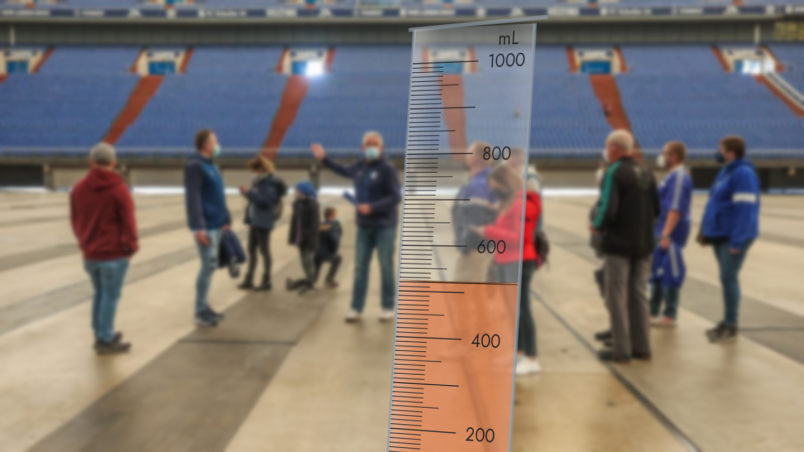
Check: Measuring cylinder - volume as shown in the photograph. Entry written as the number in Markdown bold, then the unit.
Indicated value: **520** mL
